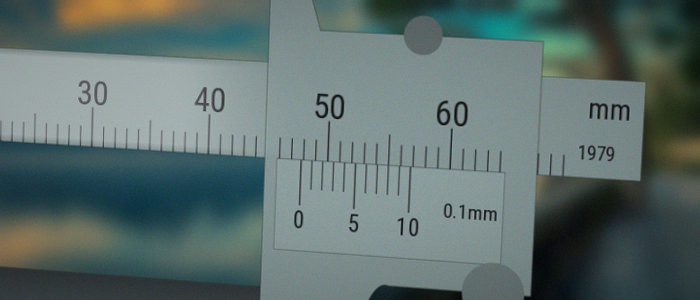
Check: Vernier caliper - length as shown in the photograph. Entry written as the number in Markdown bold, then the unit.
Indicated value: **47.8** mm
